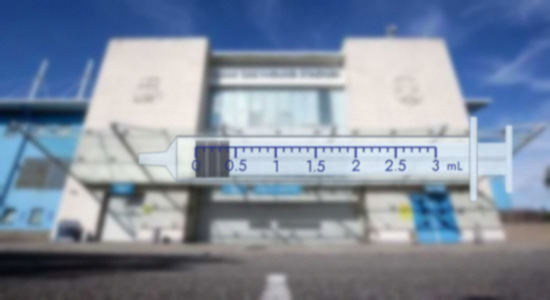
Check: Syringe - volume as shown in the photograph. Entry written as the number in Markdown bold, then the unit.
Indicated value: **0** mL
